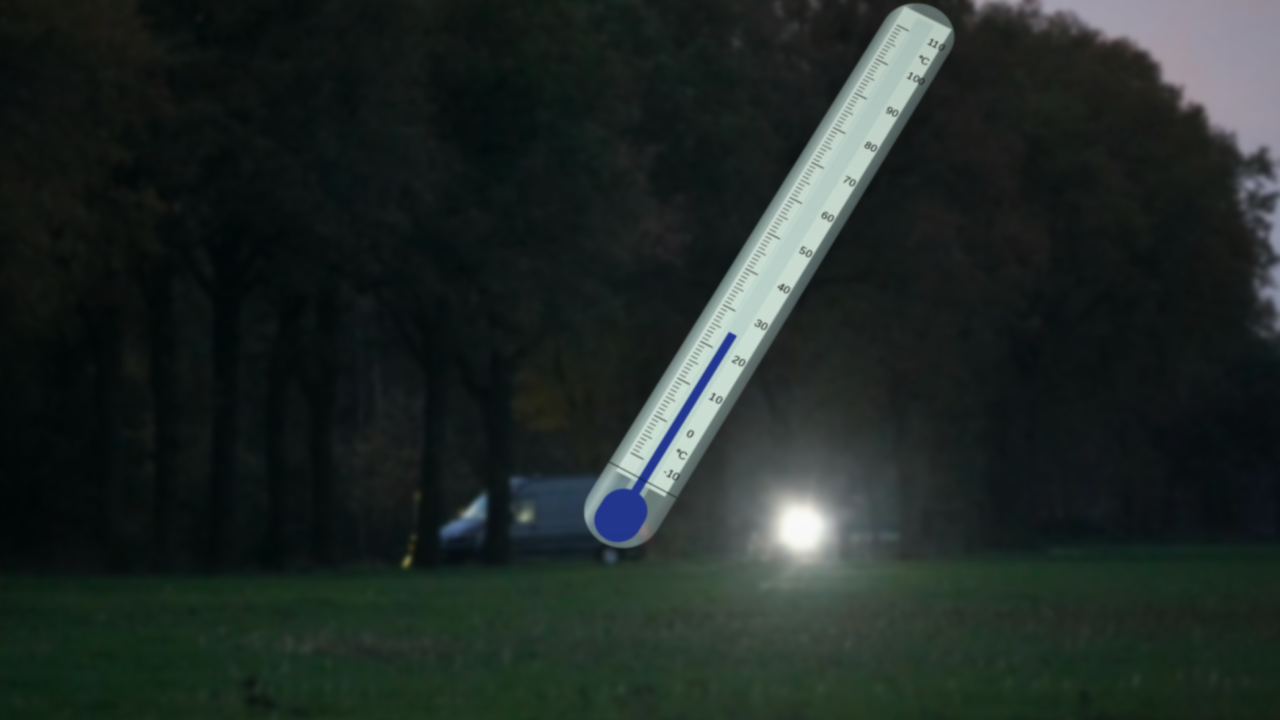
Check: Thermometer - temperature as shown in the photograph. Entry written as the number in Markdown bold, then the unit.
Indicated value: **25** °C
